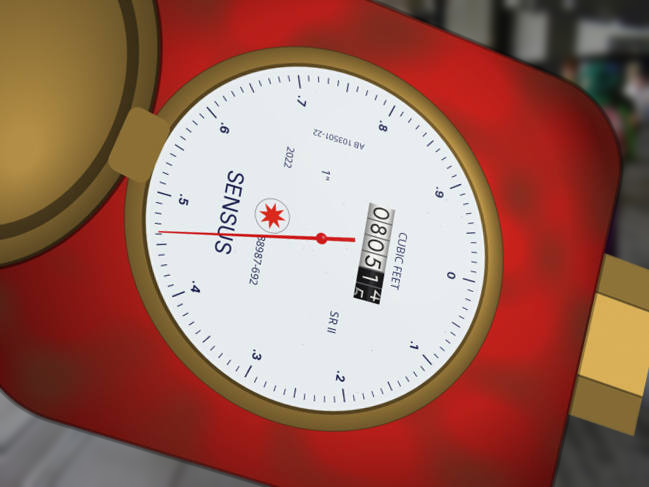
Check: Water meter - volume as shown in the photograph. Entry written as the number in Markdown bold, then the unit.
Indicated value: **80514.46** ft³
